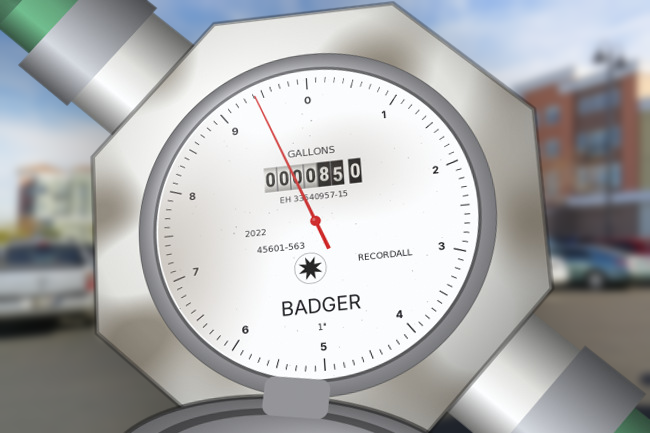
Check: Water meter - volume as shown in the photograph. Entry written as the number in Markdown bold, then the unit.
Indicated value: **849.4** gal
